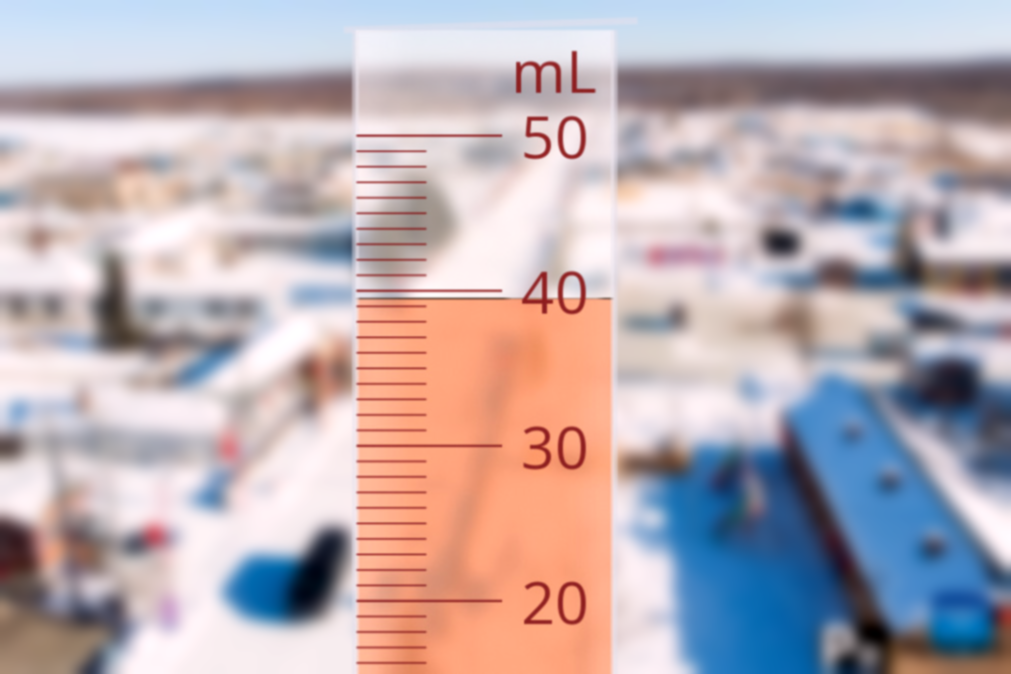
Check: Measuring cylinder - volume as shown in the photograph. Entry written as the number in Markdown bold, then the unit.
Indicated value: **39.5** mL
